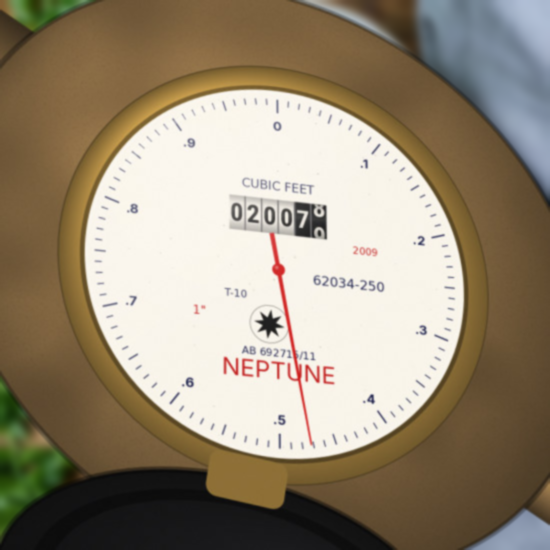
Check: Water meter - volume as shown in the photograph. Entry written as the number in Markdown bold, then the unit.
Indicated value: **20078.47** ft³
